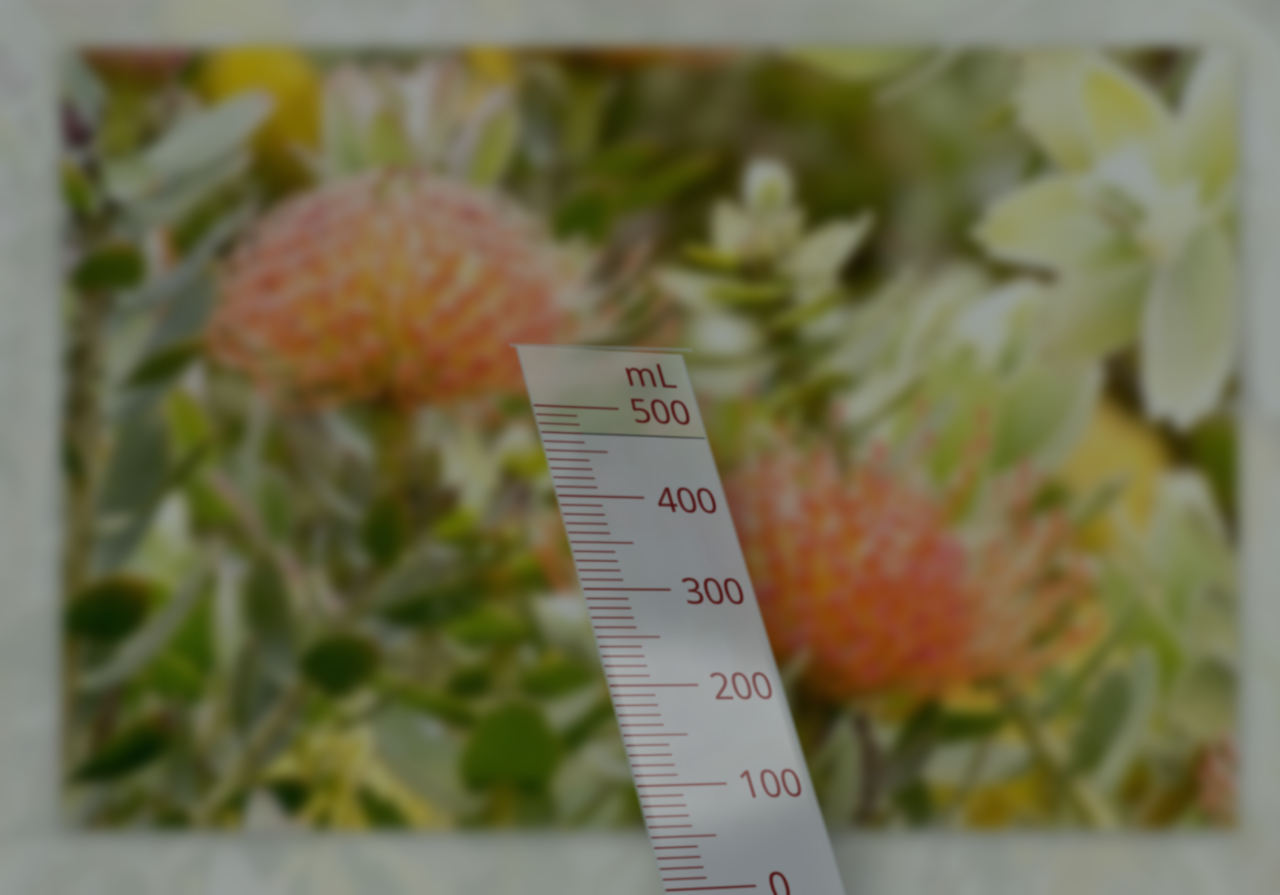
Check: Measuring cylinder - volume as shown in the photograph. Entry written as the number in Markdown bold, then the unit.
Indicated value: **470** mL
